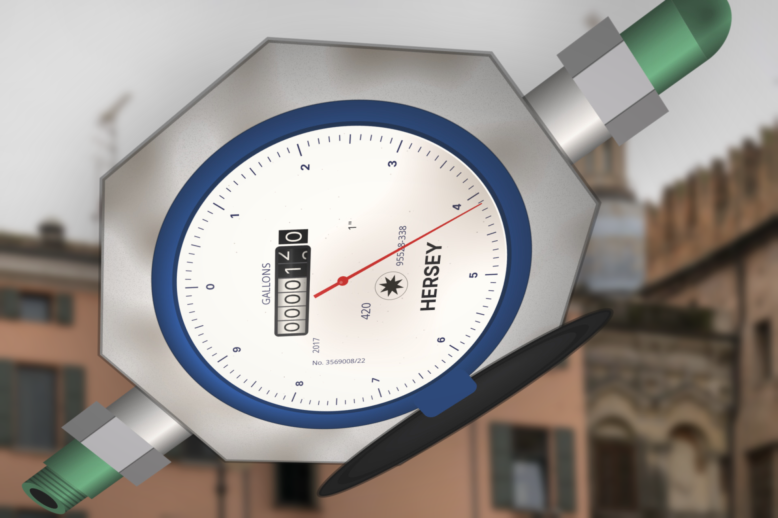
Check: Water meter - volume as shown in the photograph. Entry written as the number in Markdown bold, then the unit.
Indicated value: **124.1** gal
